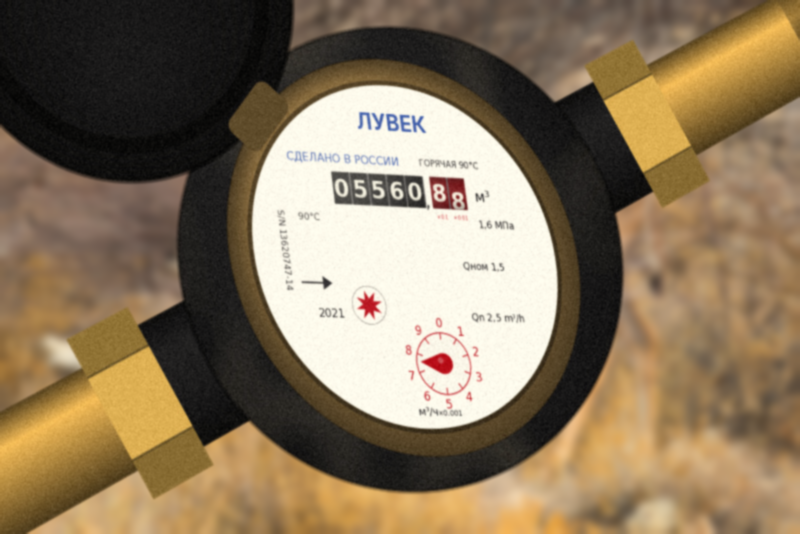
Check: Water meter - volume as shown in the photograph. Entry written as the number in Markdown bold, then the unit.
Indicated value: **5560.877** m³
